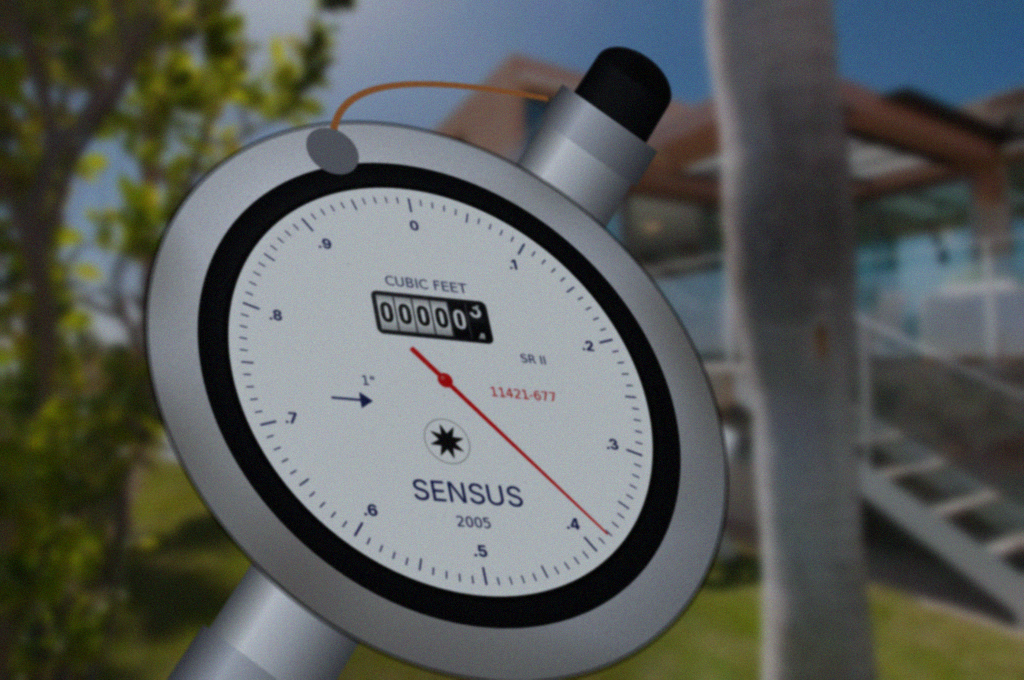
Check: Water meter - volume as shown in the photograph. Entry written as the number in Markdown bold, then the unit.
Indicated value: **3.38** ft³
